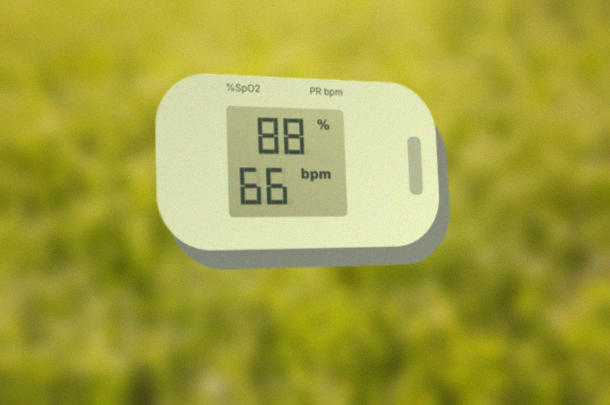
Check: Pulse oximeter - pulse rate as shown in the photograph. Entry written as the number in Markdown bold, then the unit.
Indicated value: **66** bpm
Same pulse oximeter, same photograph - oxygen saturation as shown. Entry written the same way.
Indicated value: **88** %
